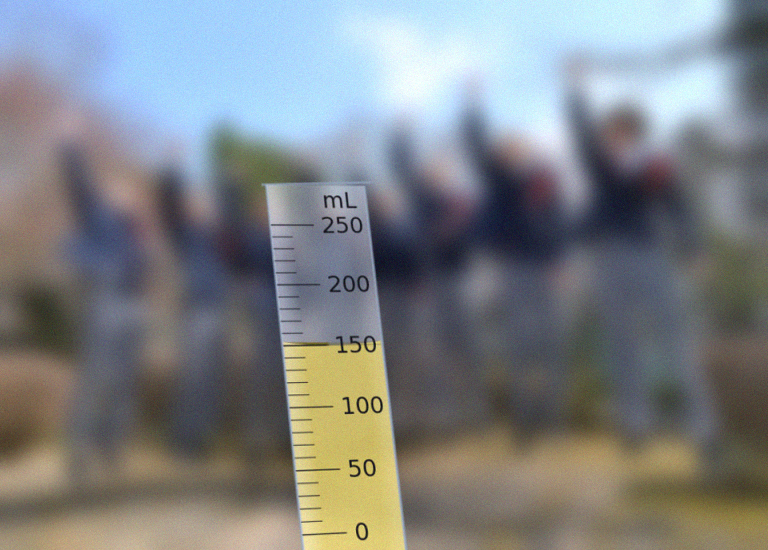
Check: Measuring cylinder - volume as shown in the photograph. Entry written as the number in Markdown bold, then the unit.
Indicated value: **150** mL
